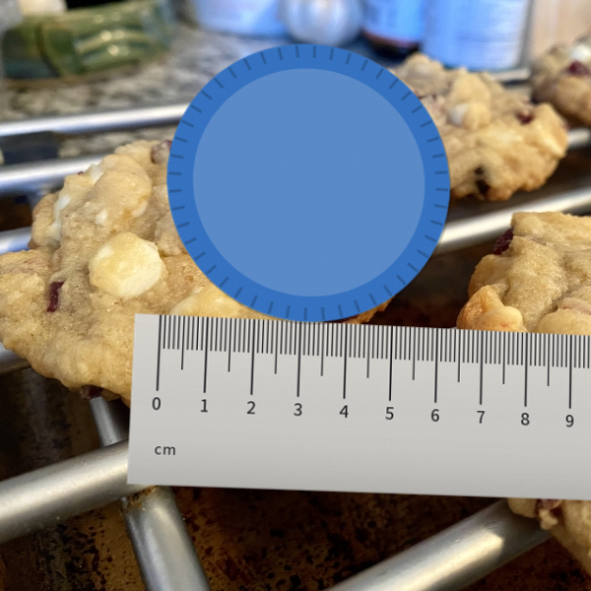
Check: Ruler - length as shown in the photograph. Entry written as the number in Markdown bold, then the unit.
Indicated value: **6.2** cm
